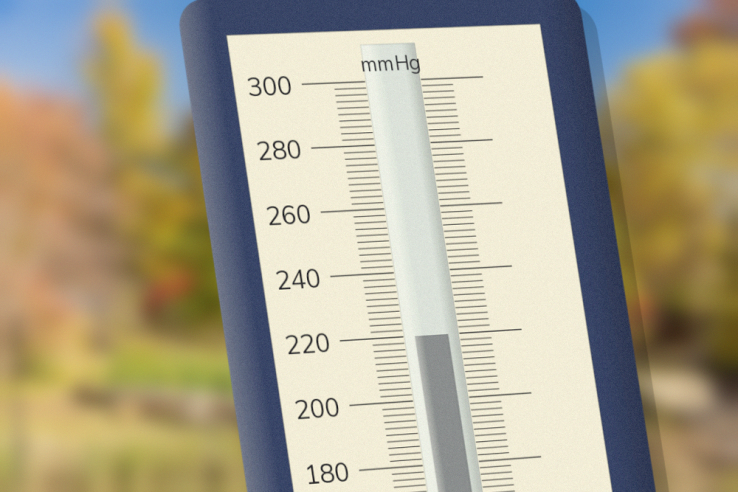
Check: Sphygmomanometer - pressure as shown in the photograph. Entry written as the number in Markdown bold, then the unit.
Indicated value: **220** mmHg
